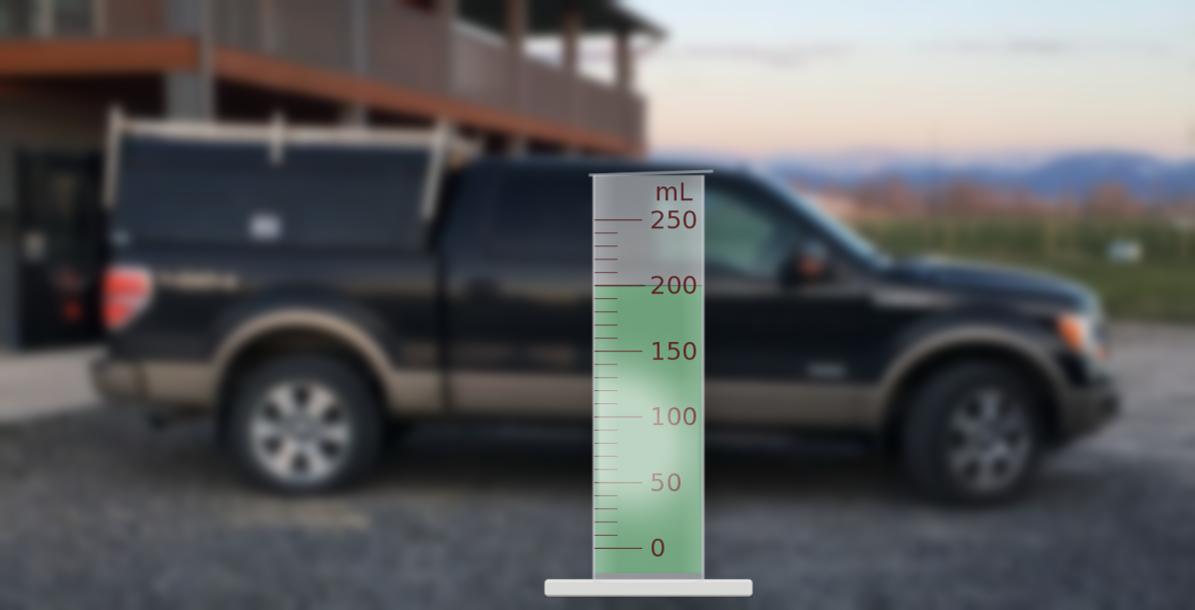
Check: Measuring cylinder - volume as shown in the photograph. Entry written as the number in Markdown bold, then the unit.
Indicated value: **200** mL
